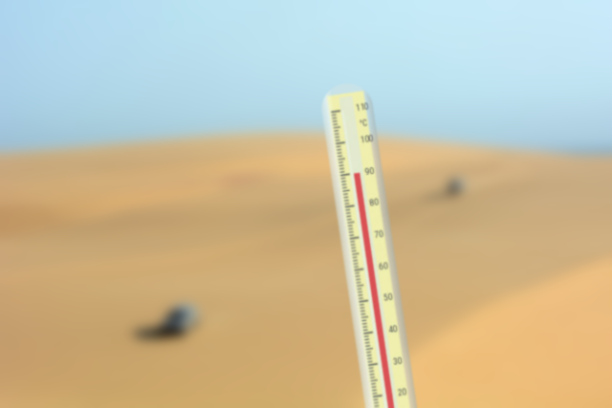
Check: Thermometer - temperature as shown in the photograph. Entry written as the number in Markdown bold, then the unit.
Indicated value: **90** °C
